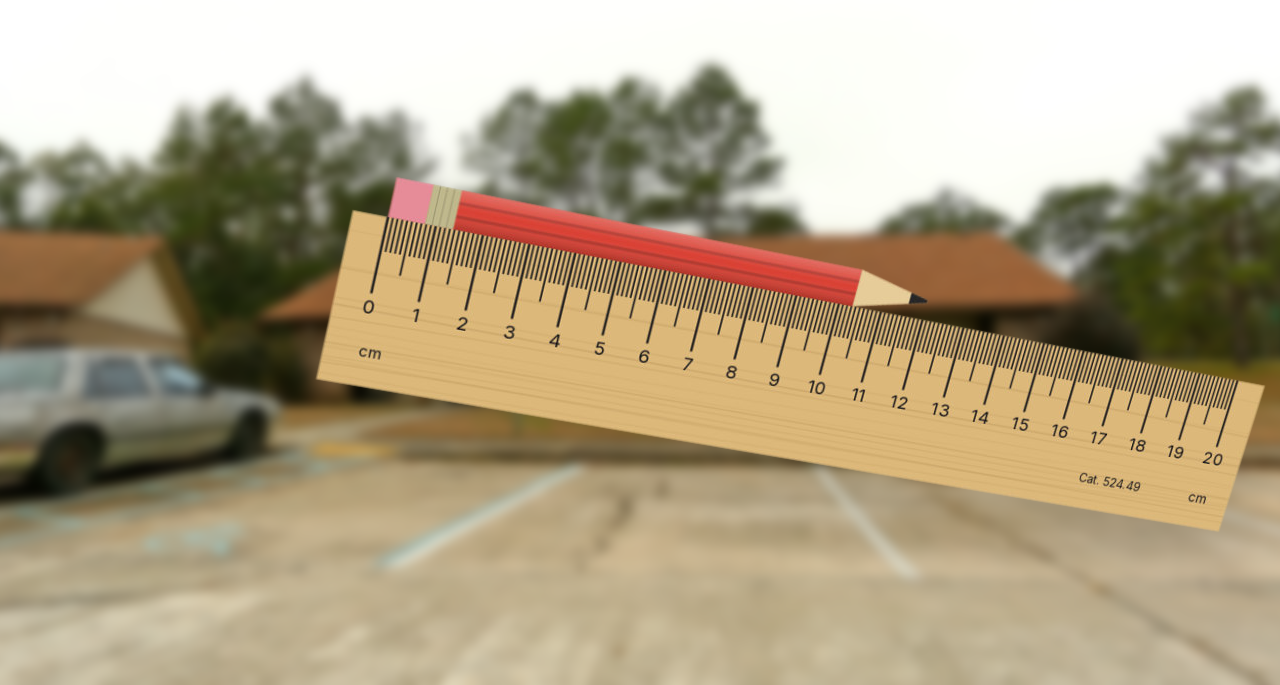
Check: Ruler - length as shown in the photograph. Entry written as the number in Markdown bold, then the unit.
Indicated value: **12** cm
